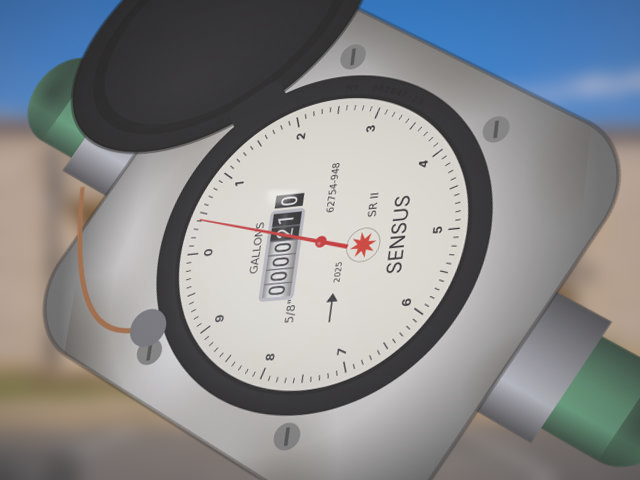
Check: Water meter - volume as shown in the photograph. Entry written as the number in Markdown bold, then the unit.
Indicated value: **210.4** gal
